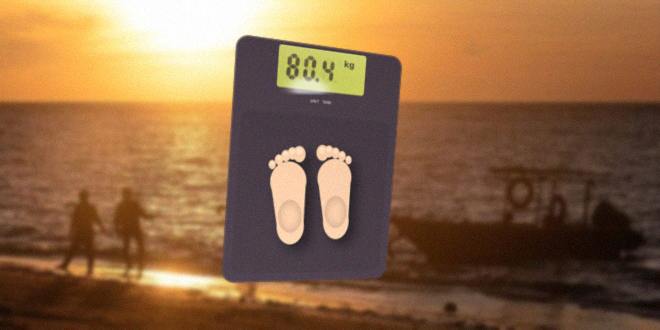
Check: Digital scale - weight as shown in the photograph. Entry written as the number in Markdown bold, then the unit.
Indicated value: **80.4** kg
